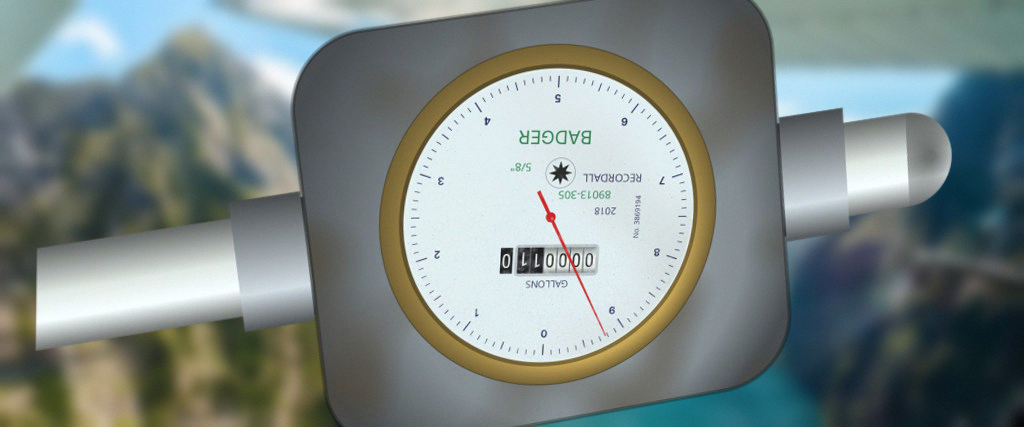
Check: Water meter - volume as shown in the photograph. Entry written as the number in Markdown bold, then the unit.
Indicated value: **109.2** gal
